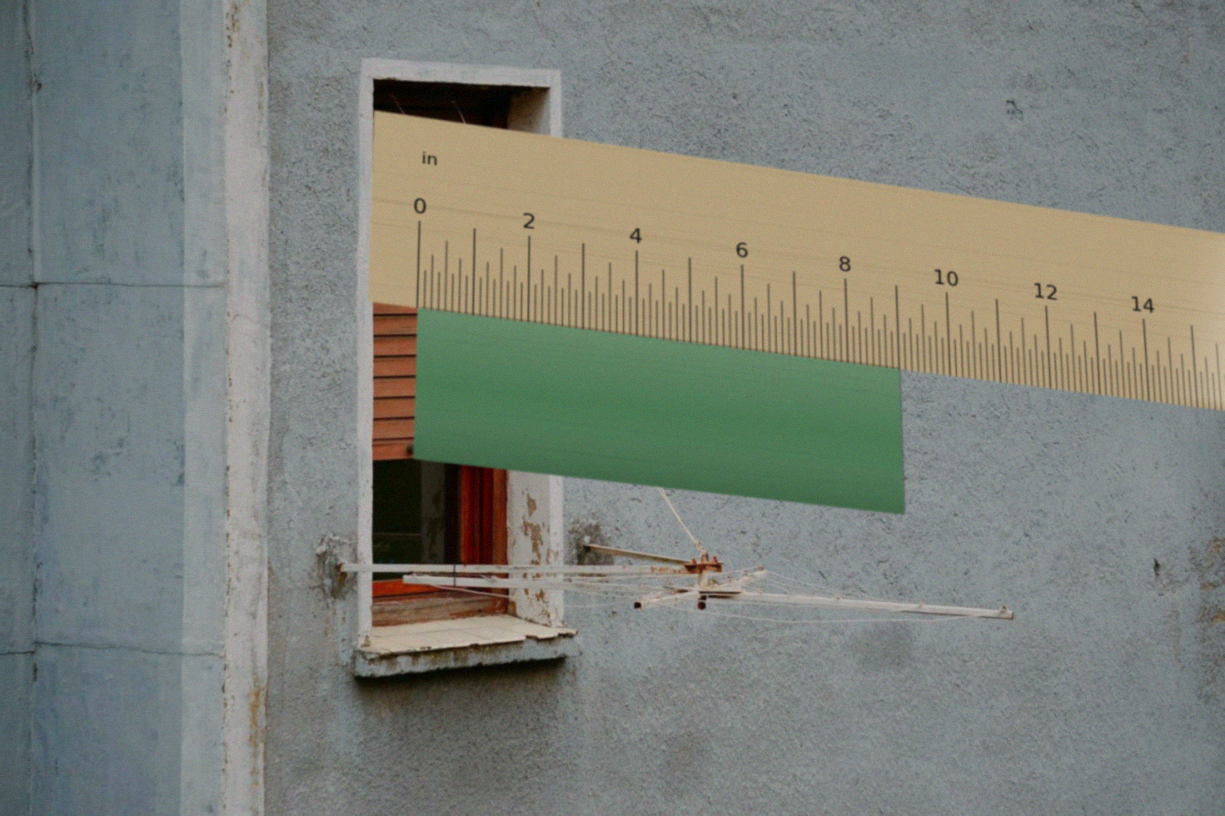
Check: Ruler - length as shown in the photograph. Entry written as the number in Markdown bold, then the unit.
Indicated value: **9** in
